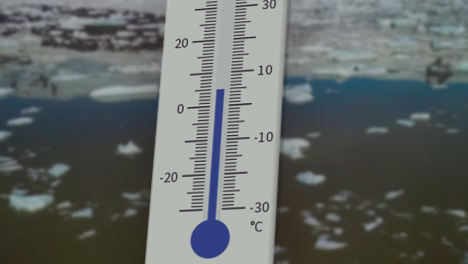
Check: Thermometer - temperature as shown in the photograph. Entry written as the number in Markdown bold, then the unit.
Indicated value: **5** °C
